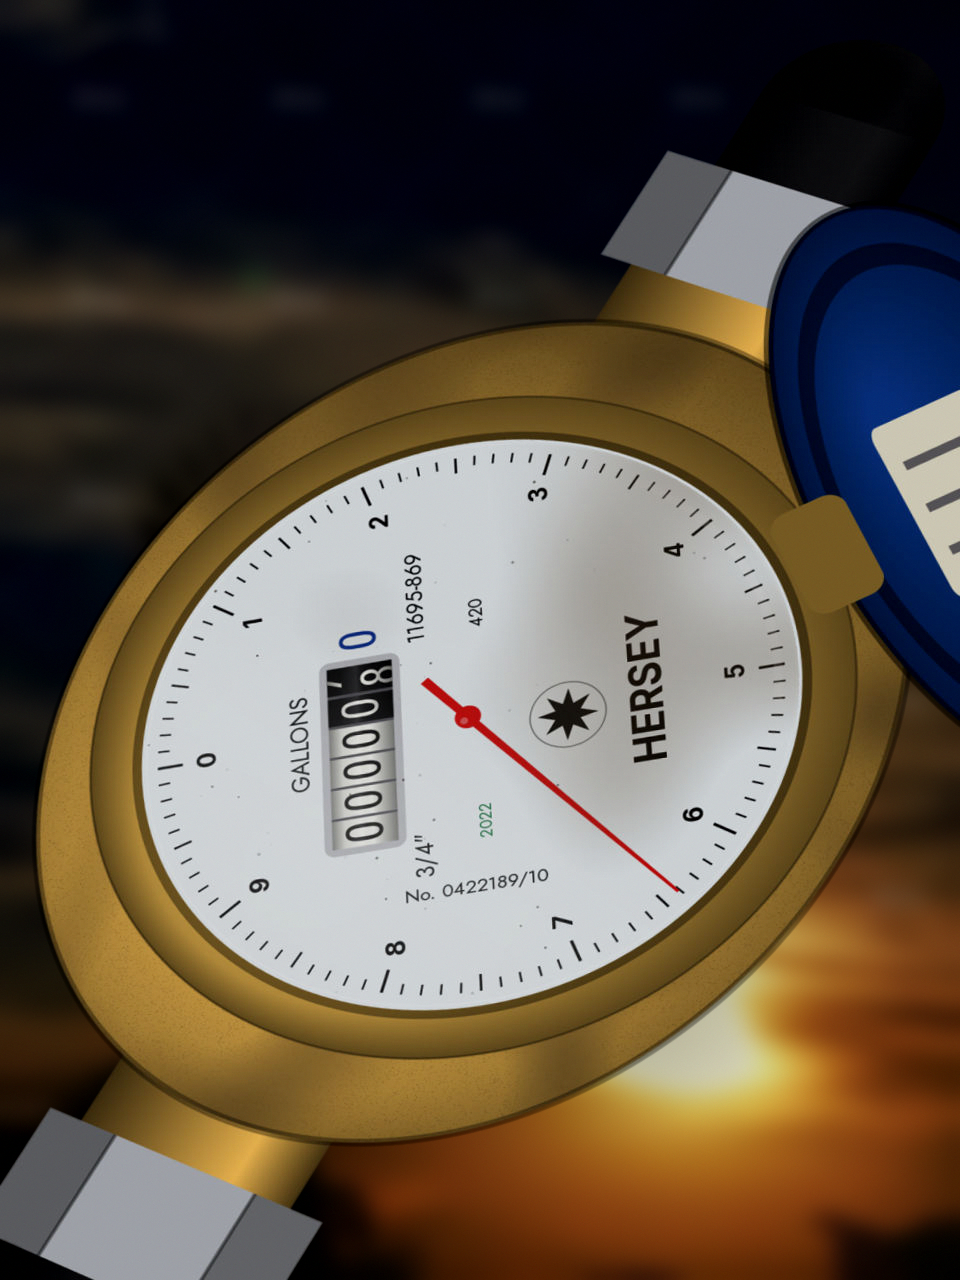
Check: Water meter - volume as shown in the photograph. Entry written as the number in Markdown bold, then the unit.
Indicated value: **76.4** gal
